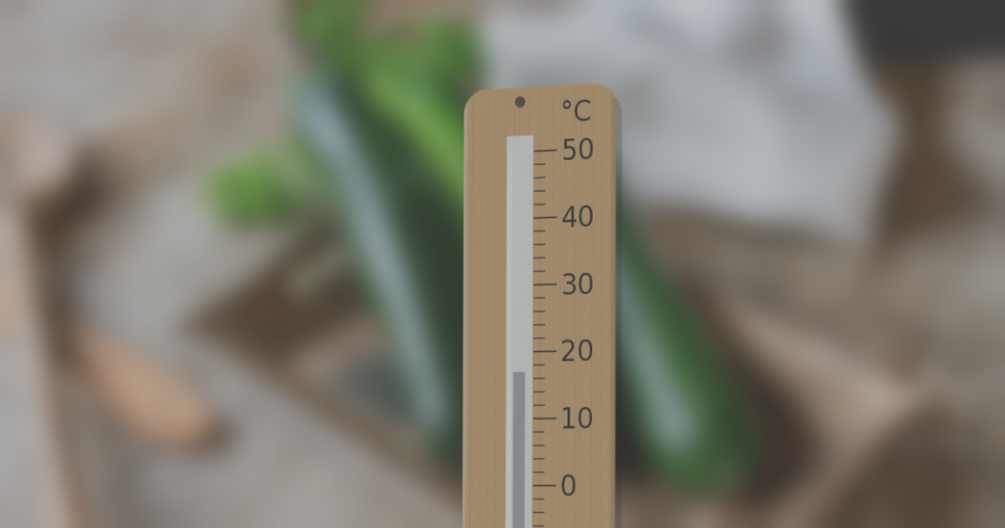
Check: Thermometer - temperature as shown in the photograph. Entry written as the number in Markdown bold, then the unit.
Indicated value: **17** °C
